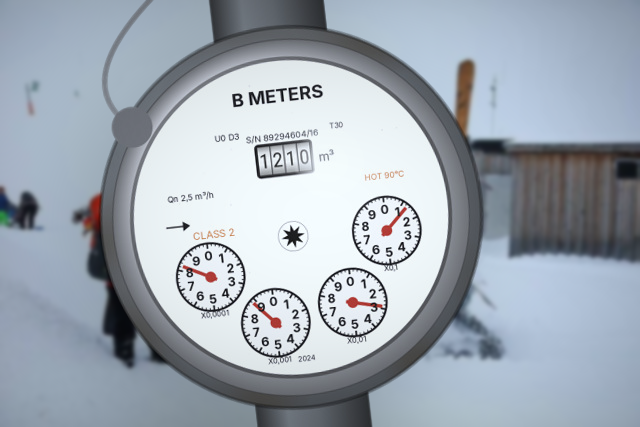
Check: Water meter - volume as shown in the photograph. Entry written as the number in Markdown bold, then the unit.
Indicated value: **1210.1288** m³
